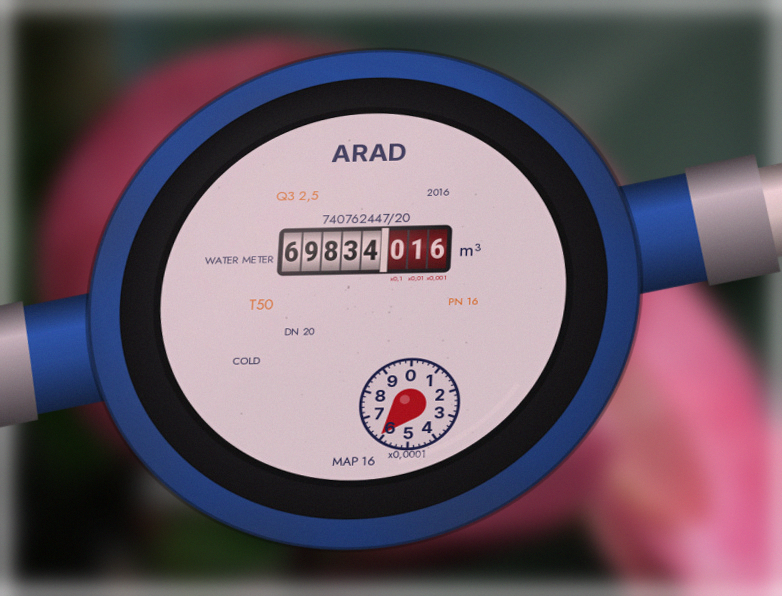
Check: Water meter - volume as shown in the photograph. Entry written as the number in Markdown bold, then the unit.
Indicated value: **69834.0166** m³
